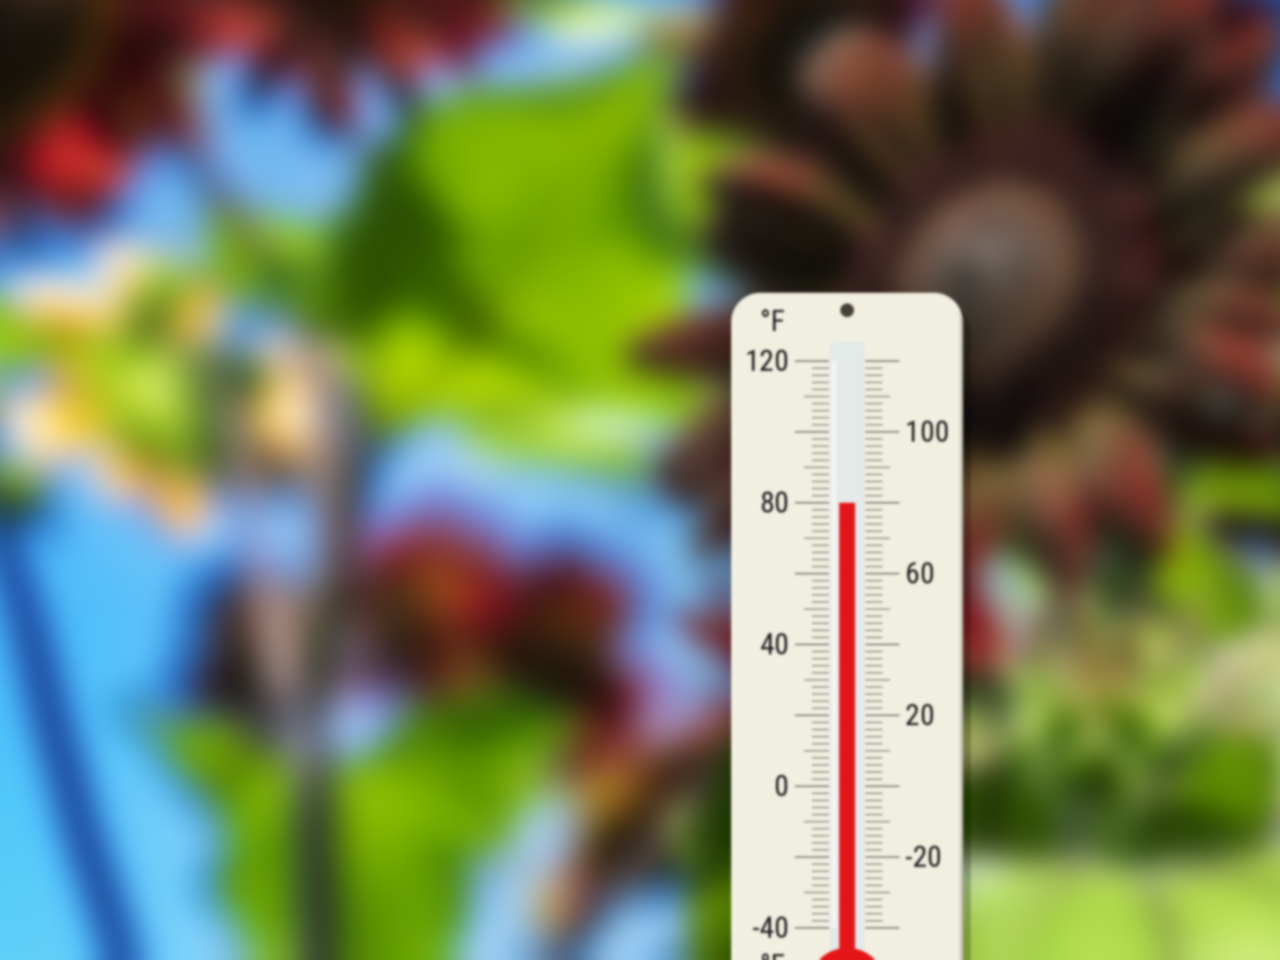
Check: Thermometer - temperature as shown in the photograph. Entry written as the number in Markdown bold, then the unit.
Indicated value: **80** °F
